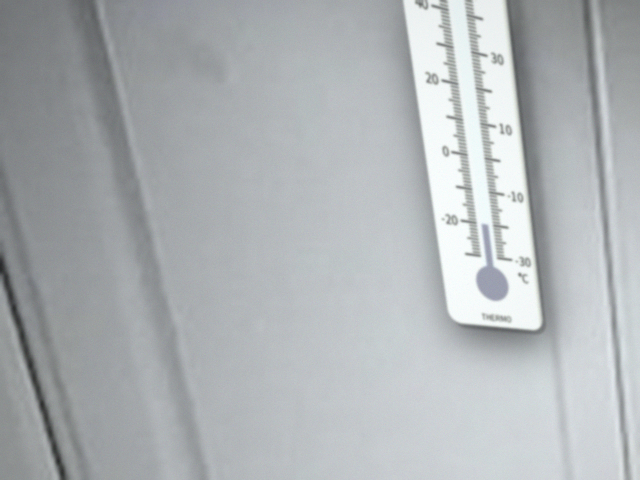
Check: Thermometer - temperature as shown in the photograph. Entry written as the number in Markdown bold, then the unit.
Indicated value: **-20** °C
